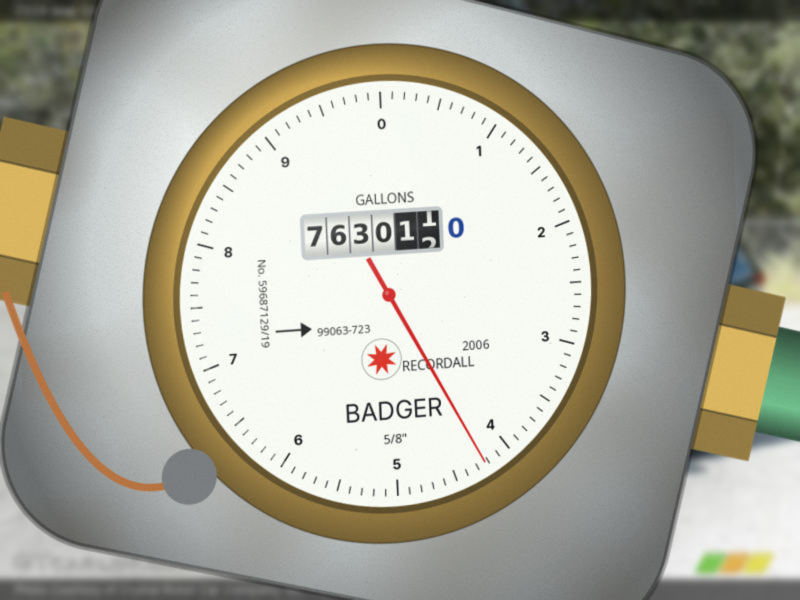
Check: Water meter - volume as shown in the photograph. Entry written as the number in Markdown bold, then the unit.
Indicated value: **7630114.2** gal
